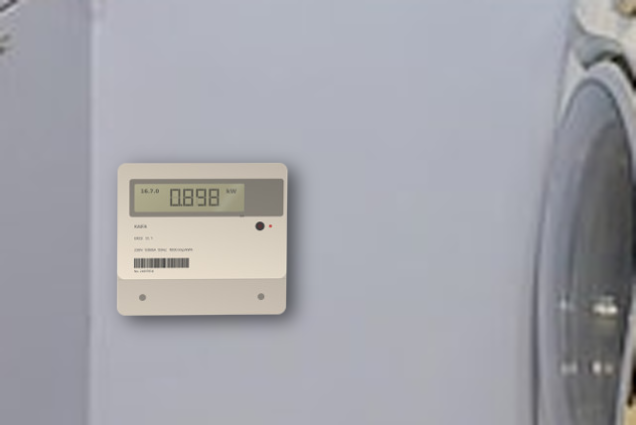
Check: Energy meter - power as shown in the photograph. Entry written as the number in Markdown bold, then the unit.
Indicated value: **0.898** kW
